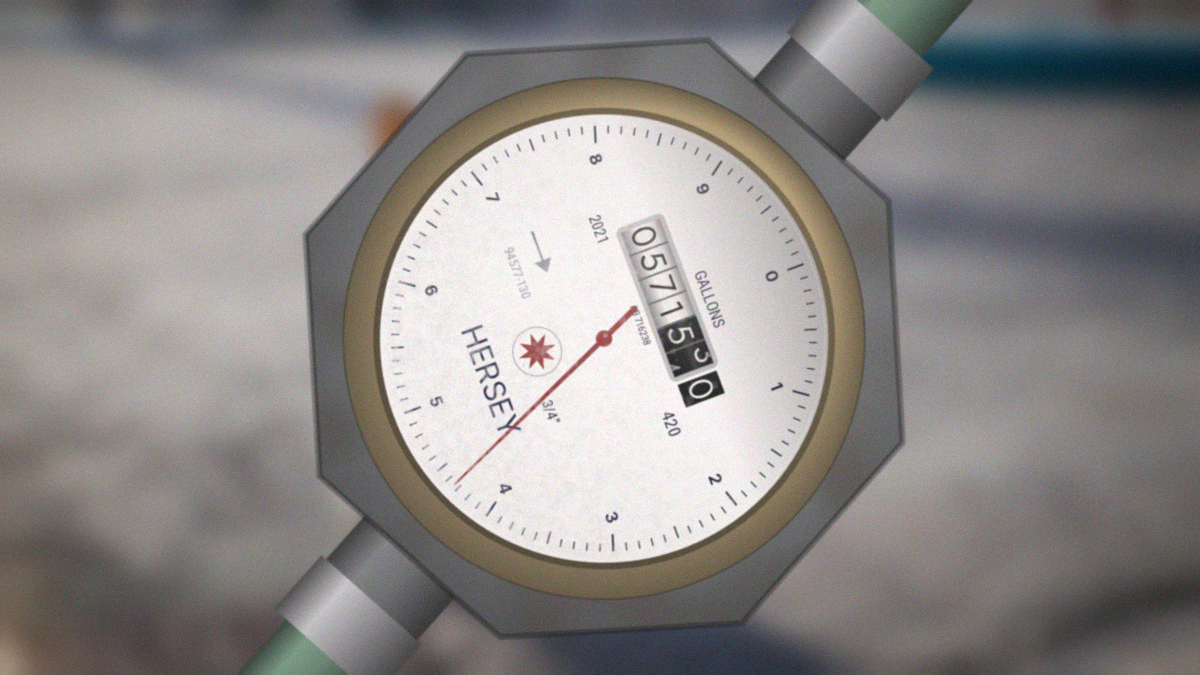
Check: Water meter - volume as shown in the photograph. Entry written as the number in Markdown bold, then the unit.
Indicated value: **571534.3** gal
